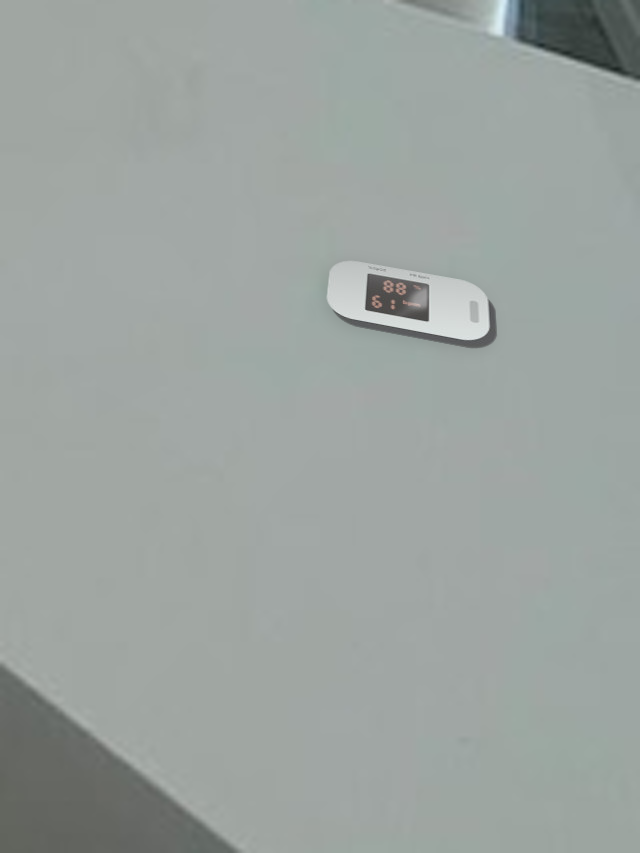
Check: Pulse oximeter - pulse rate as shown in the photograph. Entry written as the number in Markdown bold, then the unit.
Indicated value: **61** bpm
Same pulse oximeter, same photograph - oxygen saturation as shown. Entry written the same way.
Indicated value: **88** %
